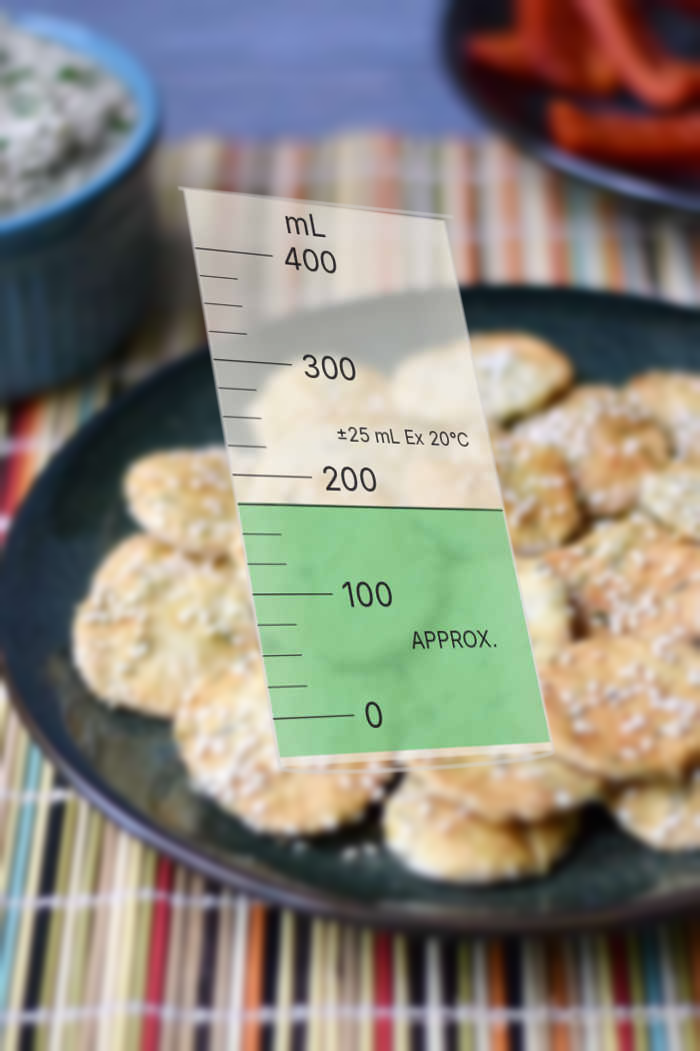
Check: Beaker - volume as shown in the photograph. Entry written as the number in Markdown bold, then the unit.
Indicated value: **175** mL
